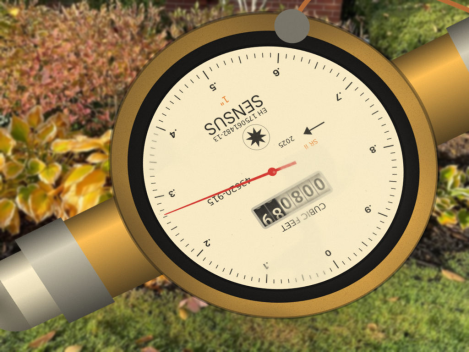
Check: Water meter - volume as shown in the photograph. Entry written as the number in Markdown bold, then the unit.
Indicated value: **8089.27** ft³
